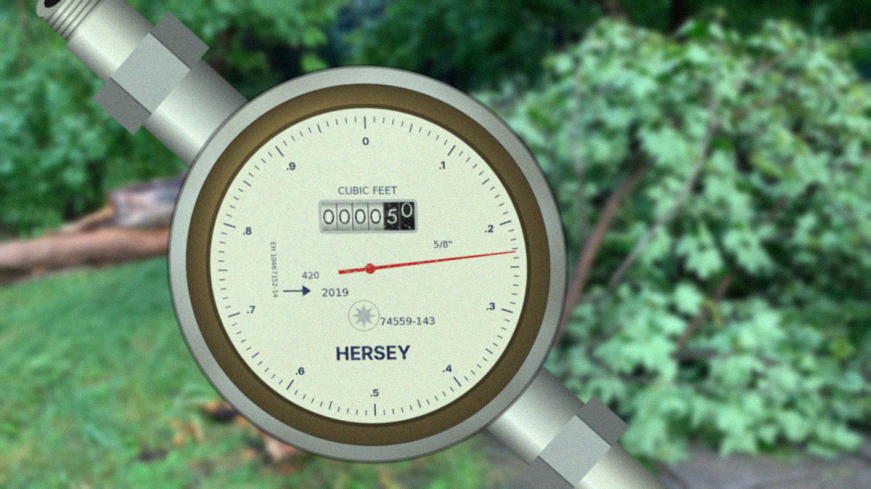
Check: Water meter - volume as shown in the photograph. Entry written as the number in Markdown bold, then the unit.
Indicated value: **50.23** ft³
